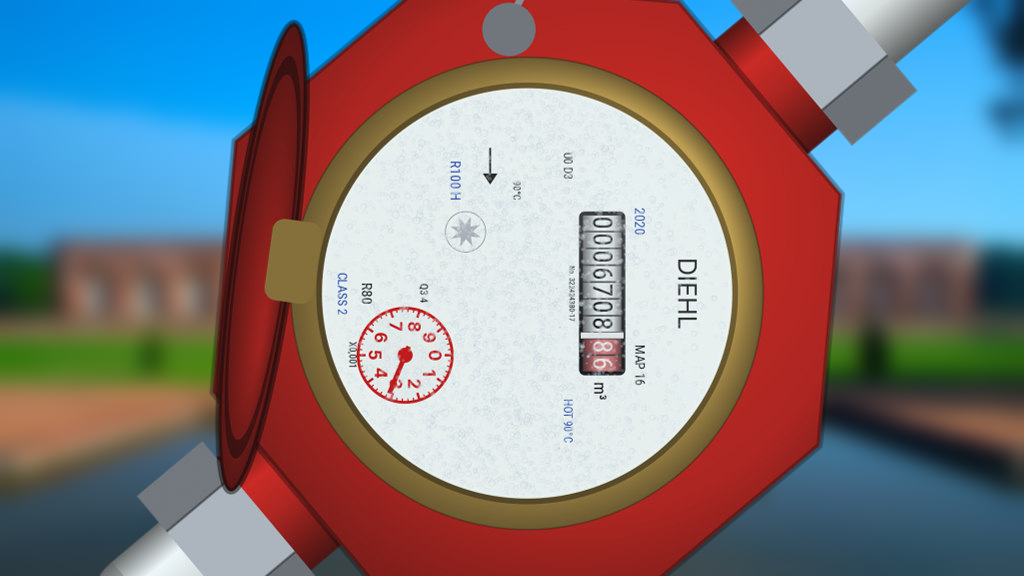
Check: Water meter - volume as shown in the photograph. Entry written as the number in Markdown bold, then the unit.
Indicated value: **6708.863** m³
